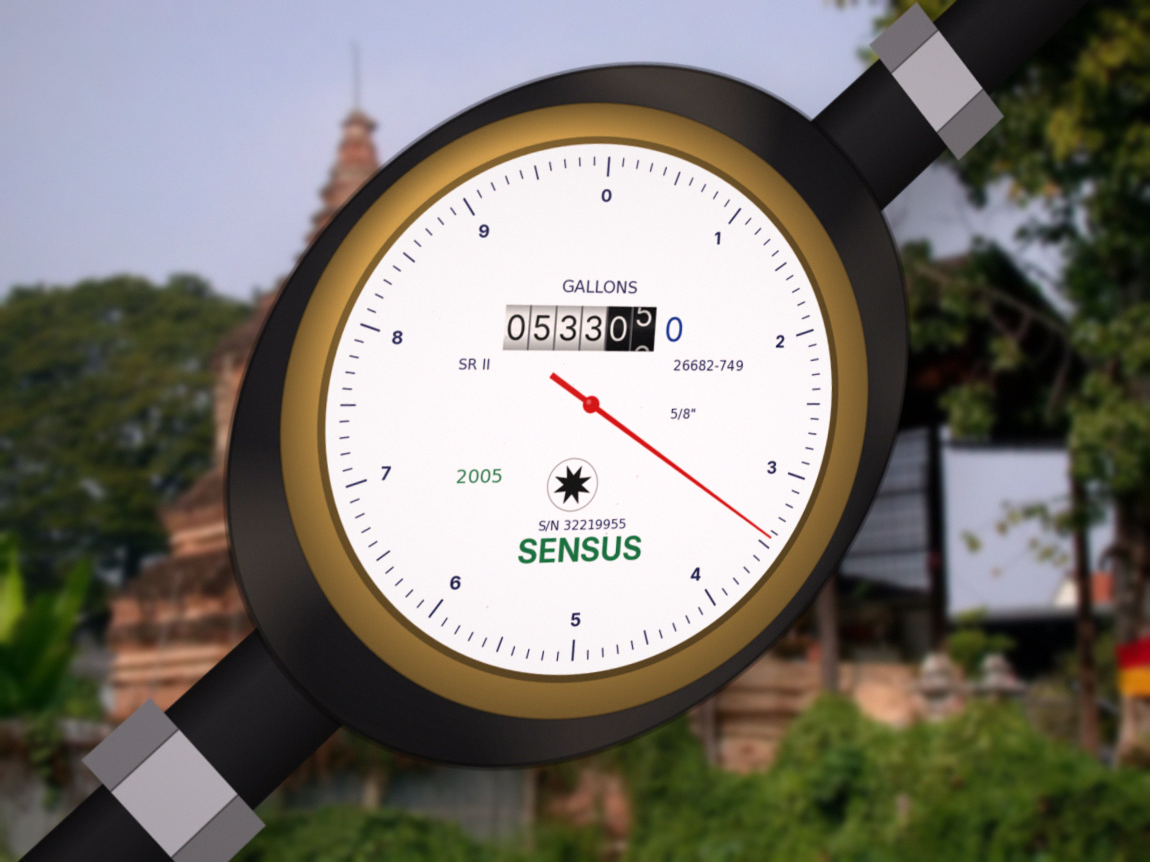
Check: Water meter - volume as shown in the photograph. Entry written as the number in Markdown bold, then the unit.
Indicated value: **533053.4** gal
